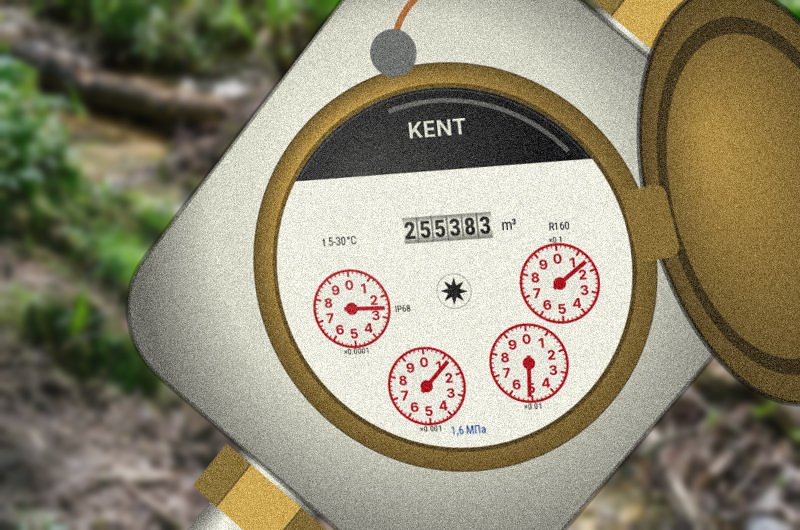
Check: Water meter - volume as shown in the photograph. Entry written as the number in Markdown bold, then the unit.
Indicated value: **255383.1512** m³
